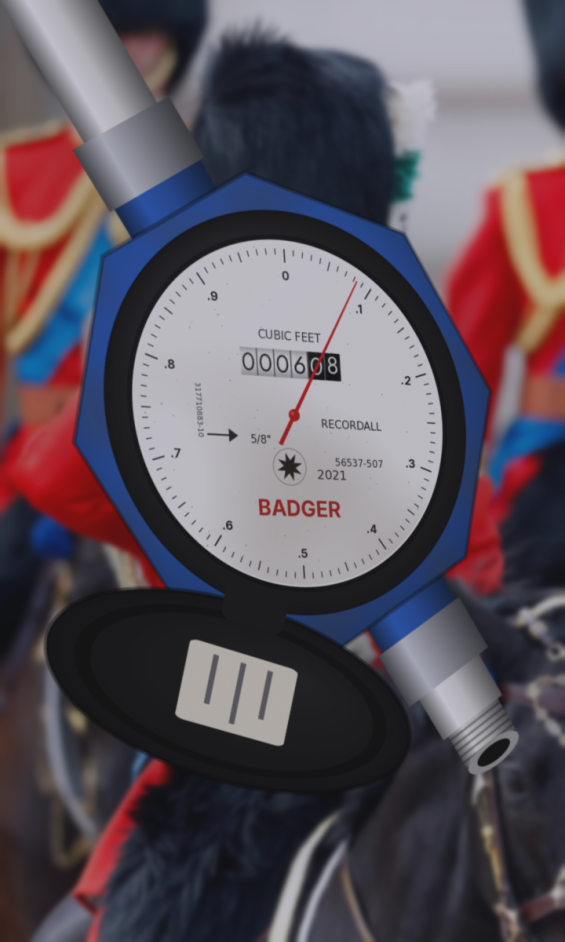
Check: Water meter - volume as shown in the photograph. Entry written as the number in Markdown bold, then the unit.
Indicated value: **608.08** ft³
